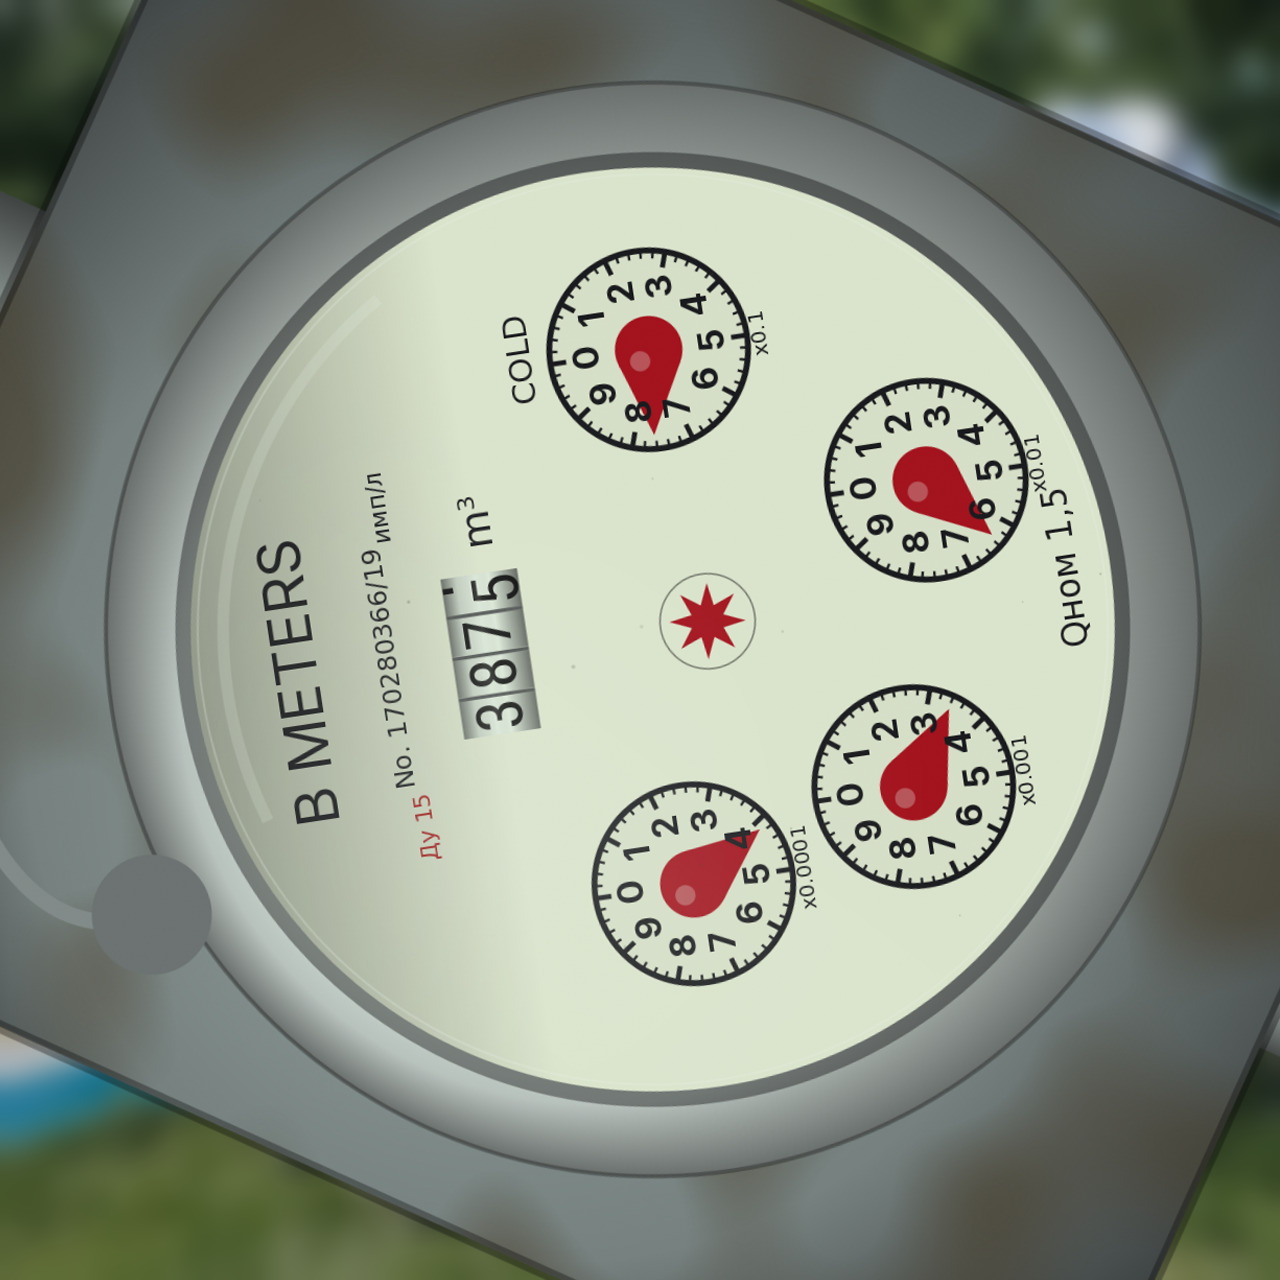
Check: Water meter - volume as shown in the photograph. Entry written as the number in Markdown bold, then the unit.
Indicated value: **3874.7634** m³
